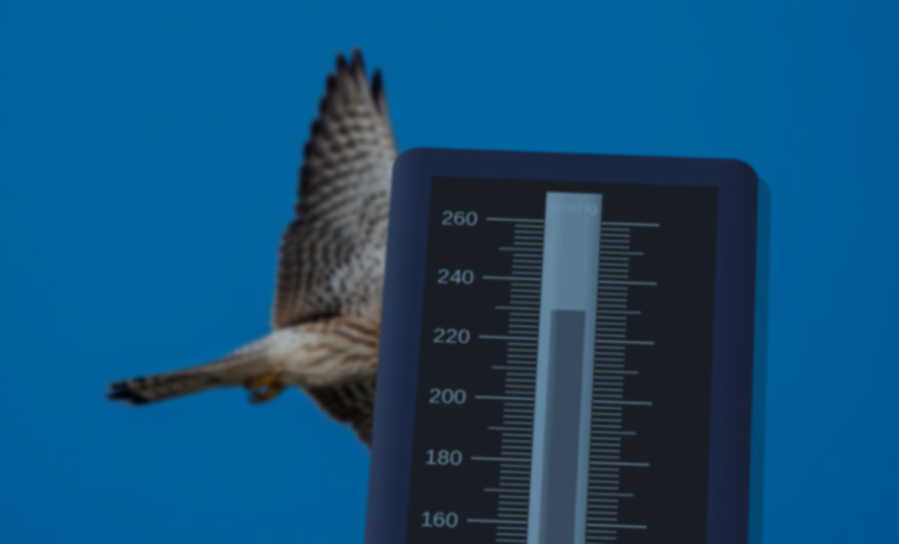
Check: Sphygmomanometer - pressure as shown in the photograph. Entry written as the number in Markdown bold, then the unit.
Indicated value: **230** mmHg
